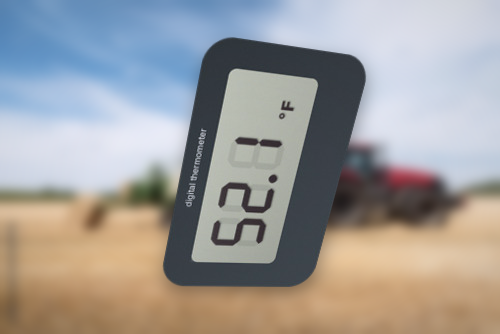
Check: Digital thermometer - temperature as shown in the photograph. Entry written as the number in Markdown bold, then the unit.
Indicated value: **52.1** °F
